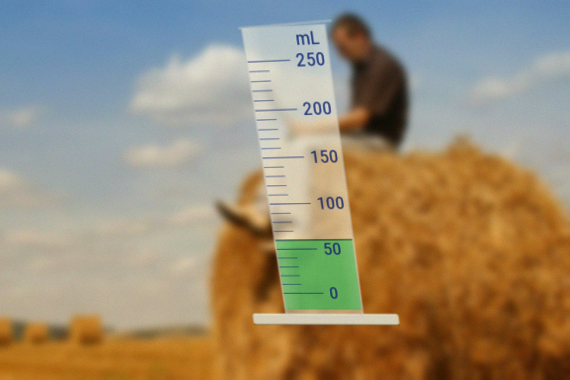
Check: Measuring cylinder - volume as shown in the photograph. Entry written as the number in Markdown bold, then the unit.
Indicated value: **60** mL
